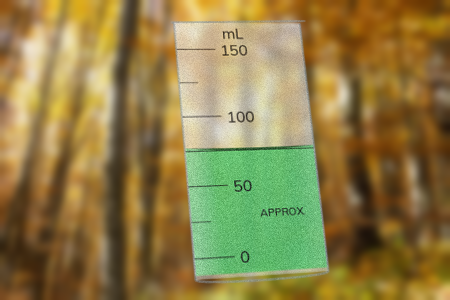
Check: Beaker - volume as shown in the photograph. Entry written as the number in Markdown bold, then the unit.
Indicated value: **75** mL
